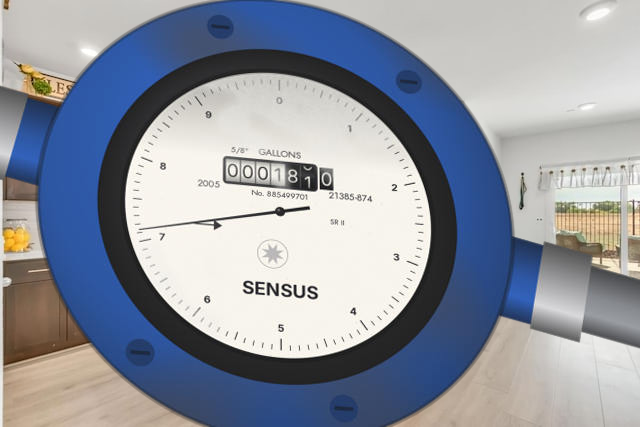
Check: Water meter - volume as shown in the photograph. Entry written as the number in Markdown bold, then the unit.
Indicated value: **1807.1** gal
